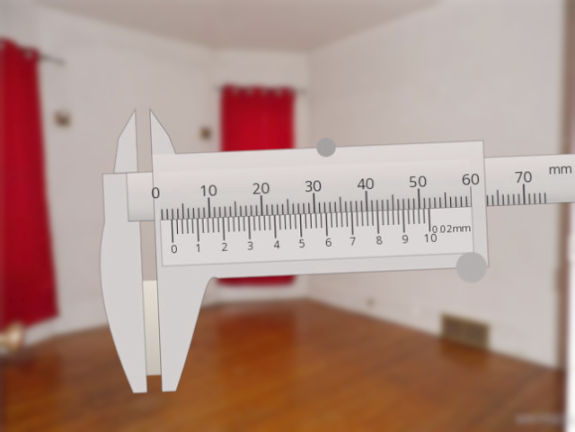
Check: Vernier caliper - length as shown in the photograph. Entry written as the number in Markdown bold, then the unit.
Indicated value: **2.8** mm
